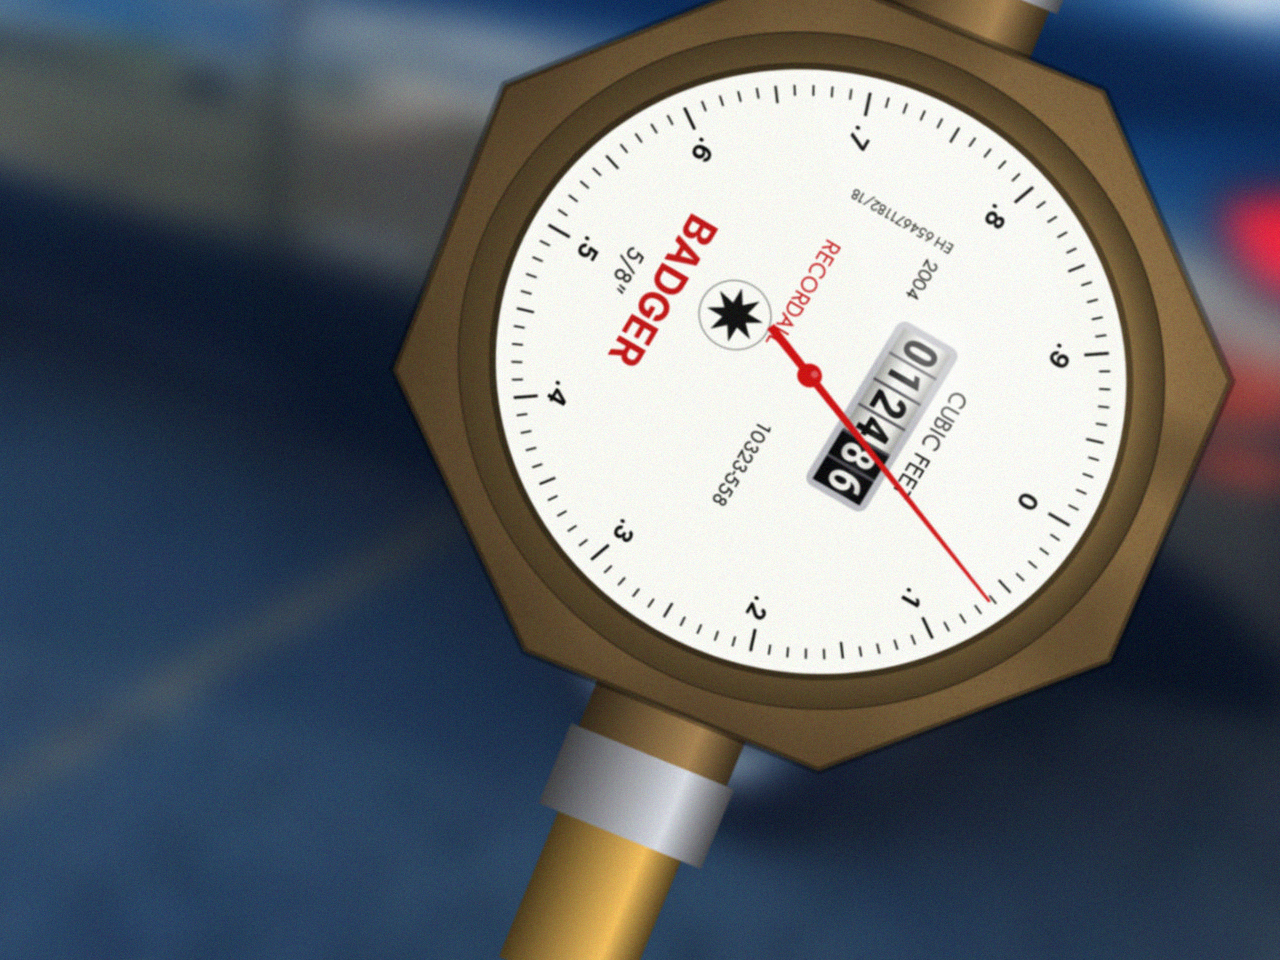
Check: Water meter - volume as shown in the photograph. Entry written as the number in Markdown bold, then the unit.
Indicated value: **12486.06** ft³
